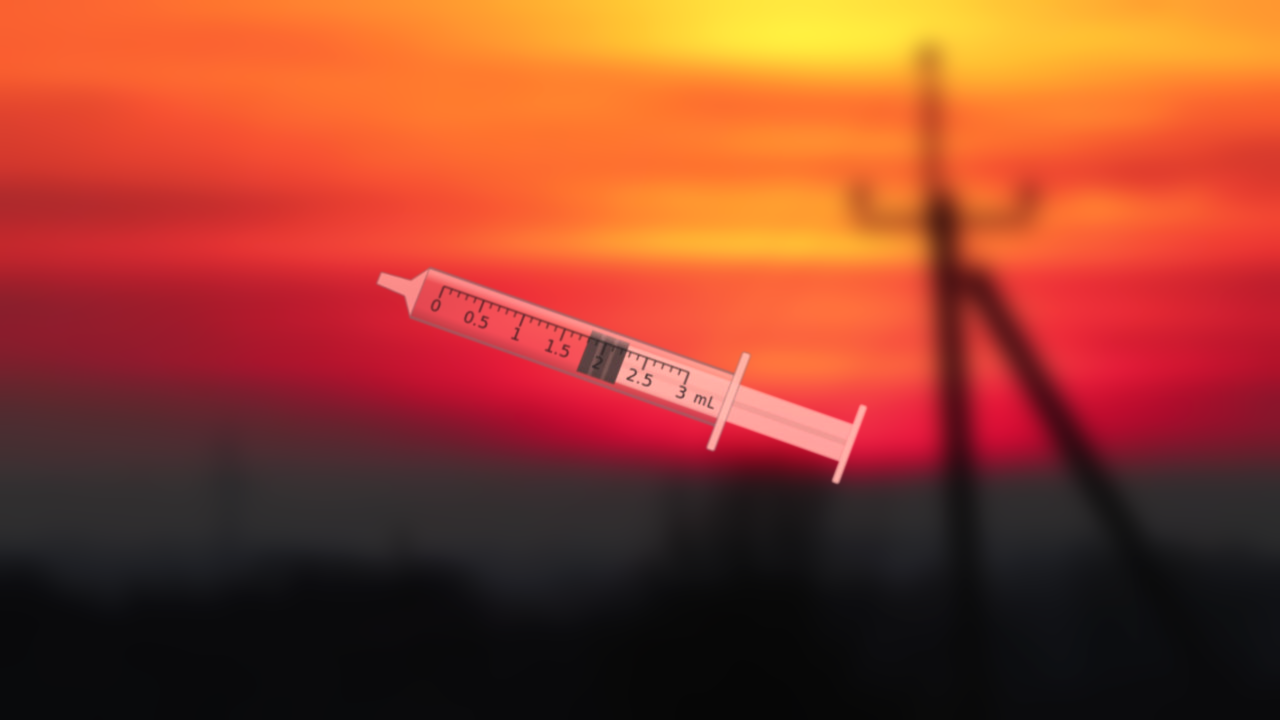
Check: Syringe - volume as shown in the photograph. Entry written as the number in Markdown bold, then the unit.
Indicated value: **1.8** mL
